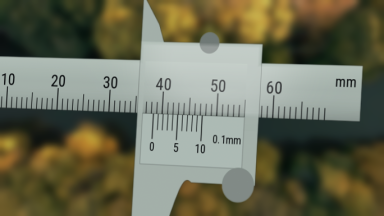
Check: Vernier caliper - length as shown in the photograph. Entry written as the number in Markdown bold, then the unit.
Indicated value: **38.4** mm
